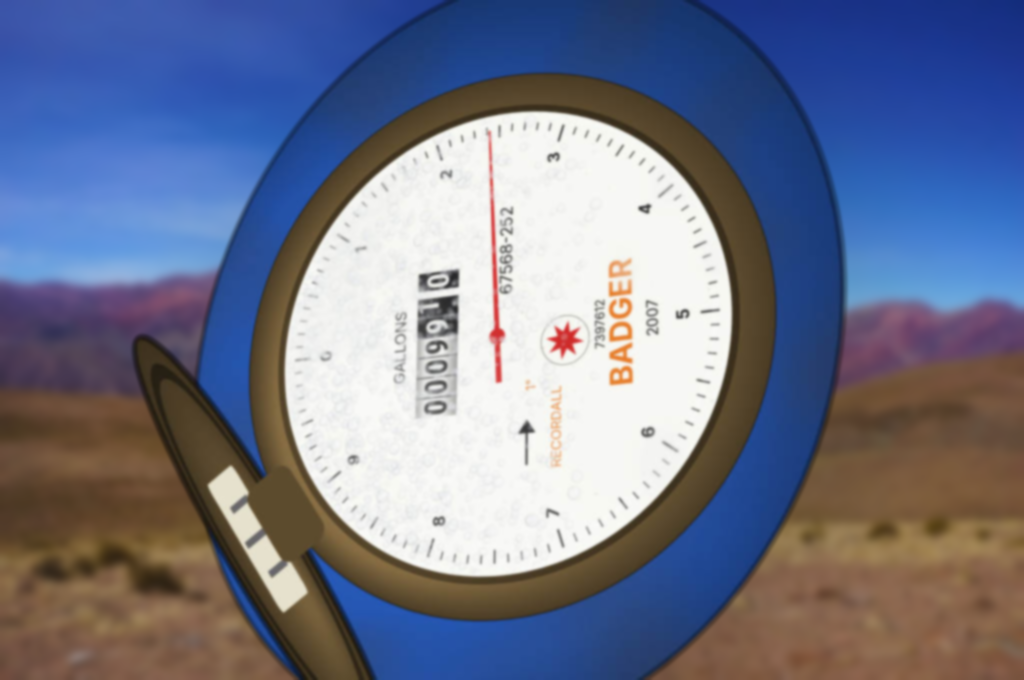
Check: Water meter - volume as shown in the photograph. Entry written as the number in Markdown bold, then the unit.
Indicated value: **9912.4** gal
